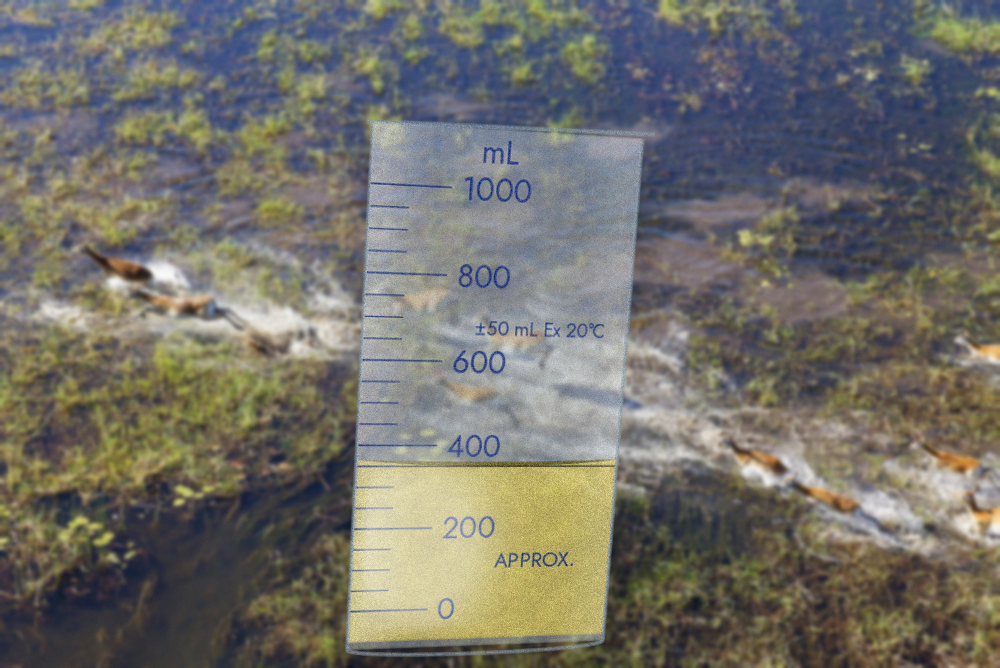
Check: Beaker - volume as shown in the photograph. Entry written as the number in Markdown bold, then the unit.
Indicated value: **350** mL
